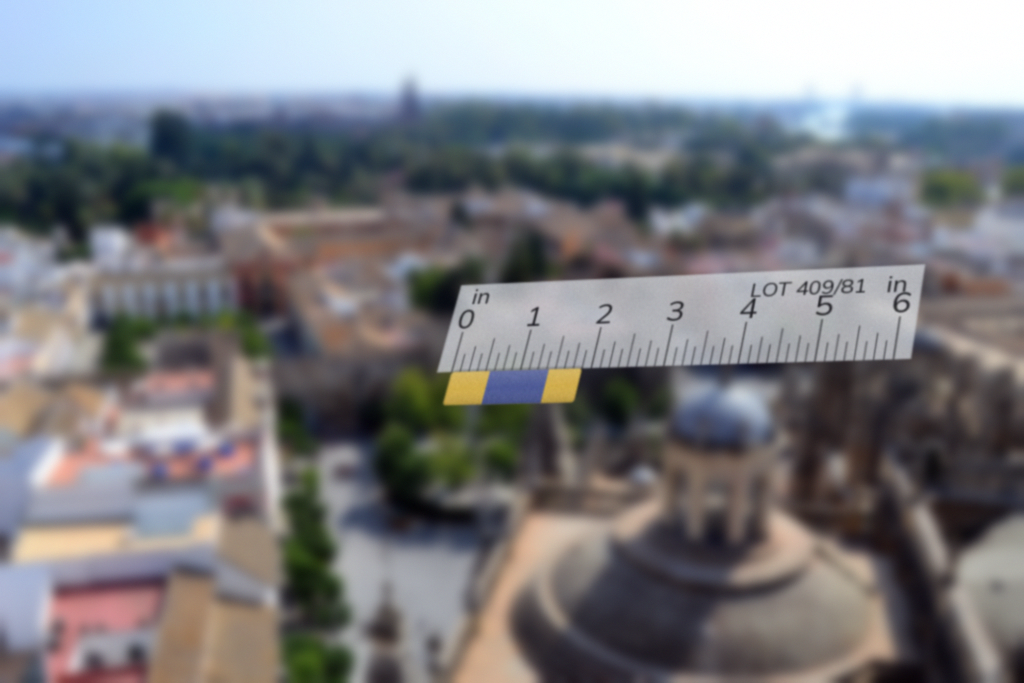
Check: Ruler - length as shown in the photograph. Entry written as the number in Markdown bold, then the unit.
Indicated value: **1.875** in
